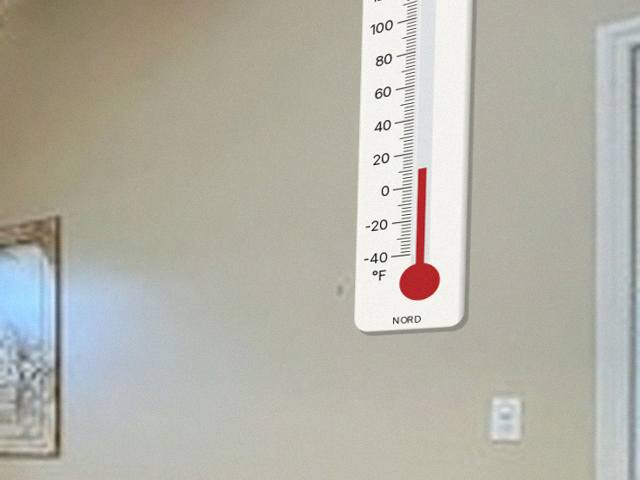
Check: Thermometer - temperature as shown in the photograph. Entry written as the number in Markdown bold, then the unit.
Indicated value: **10** °F
